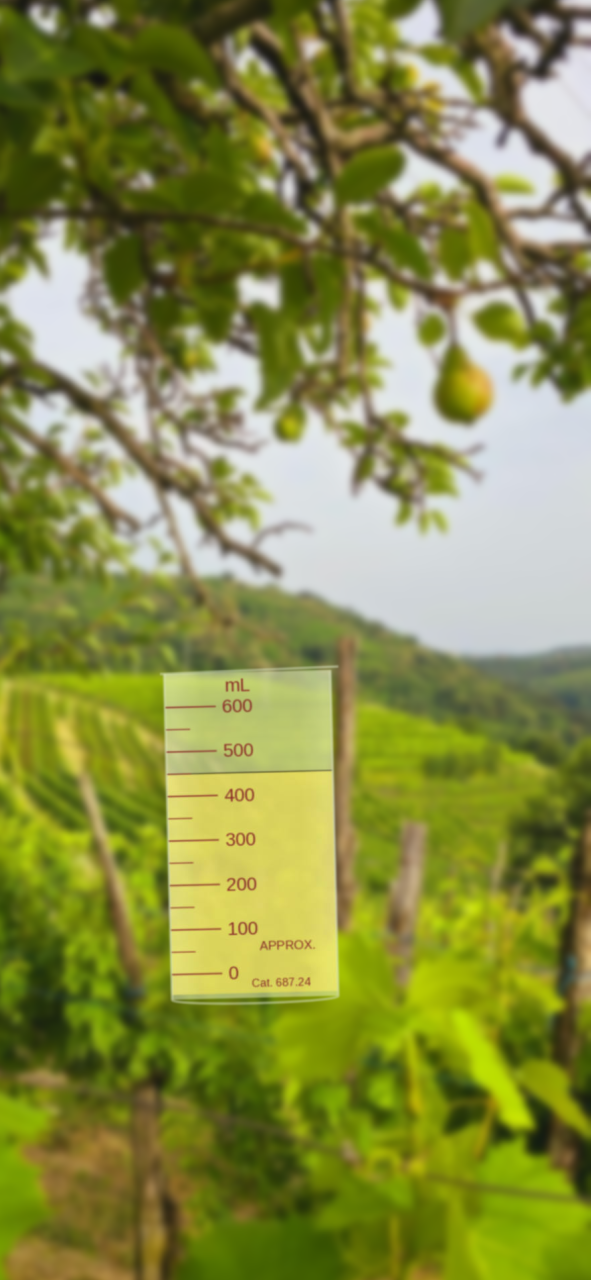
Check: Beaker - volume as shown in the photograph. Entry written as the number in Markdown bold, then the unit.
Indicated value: **450** mL
